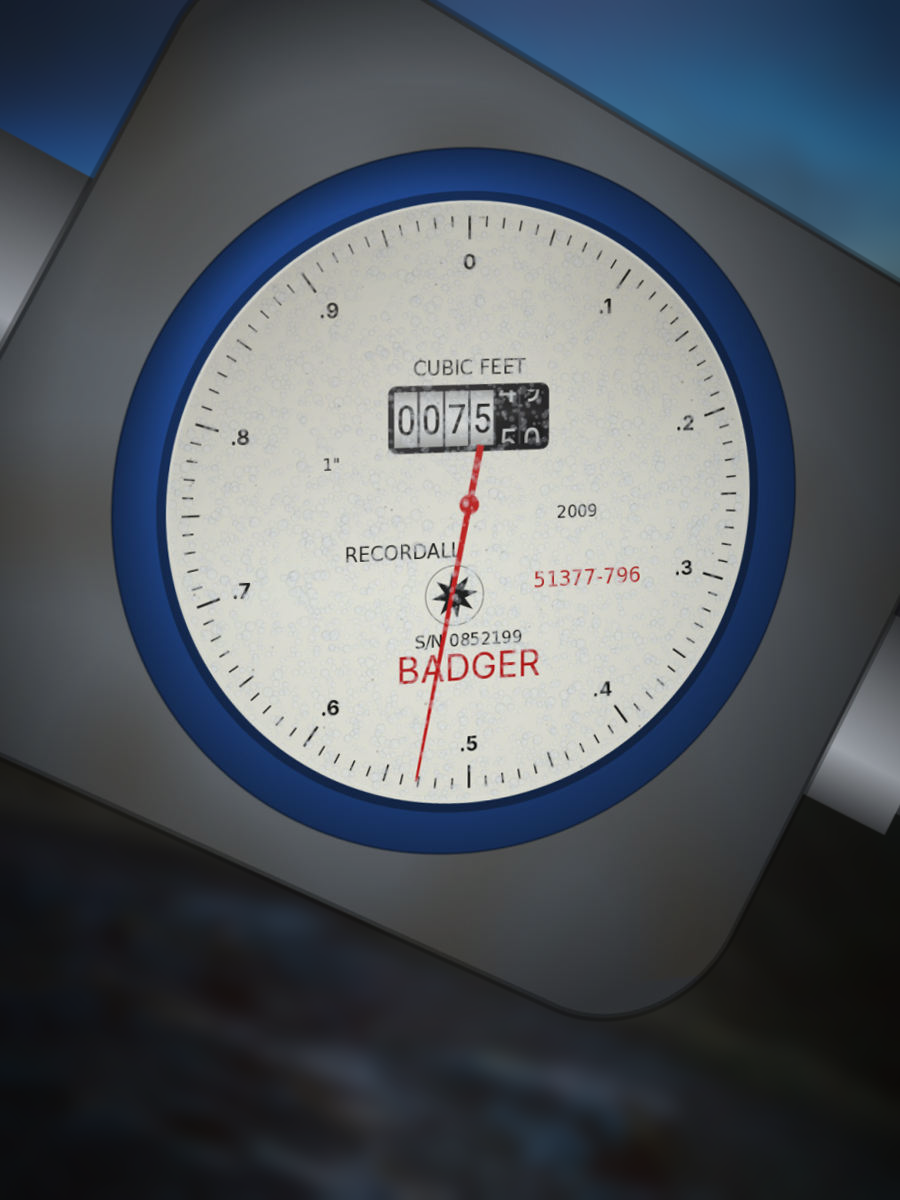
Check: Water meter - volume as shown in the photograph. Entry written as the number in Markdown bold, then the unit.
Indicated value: **7549.53** ft³
